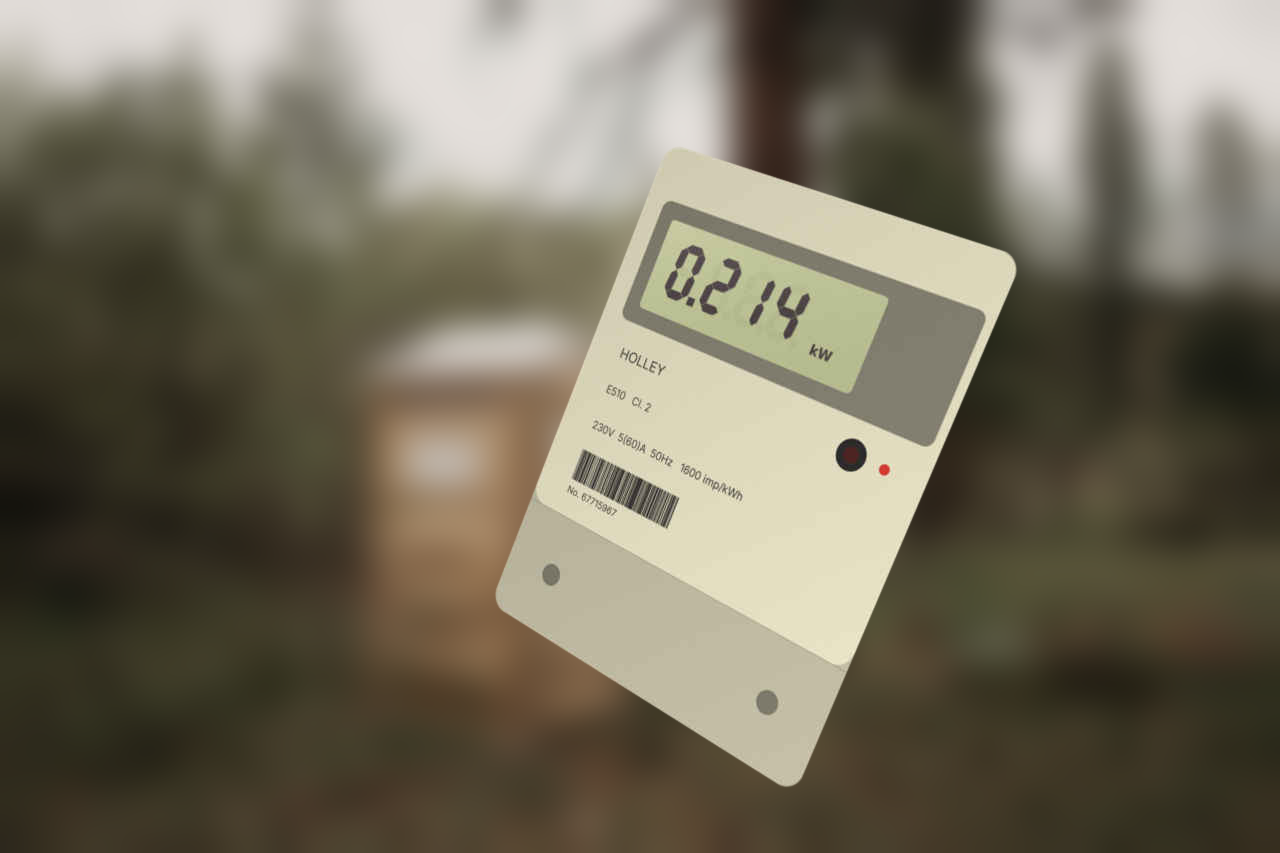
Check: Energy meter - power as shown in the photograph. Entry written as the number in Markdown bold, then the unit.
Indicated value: **0.214** kW
